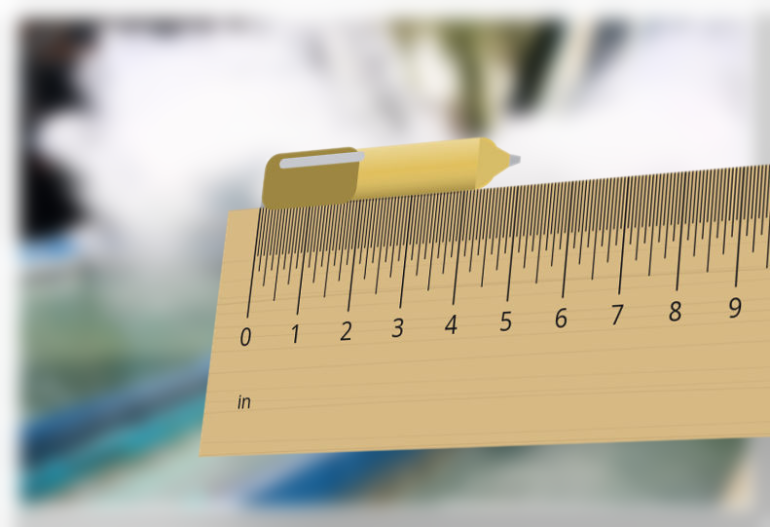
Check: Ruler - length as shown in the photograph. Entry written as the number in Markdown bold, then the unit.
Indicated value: **5** in
